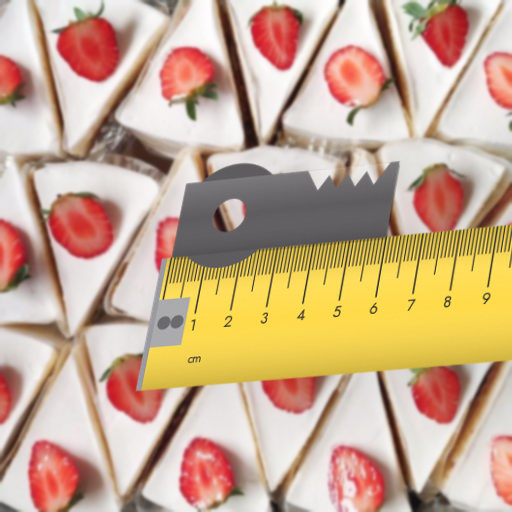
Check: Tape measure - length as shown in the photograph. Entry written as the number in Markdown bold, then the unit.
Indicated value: **6** cm
